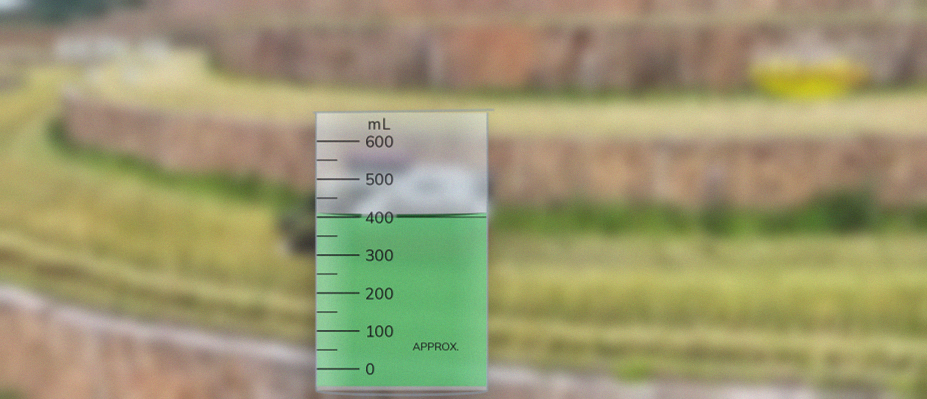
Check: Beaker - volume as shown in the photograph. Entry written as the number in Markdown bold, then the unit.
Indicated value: **400** mL
